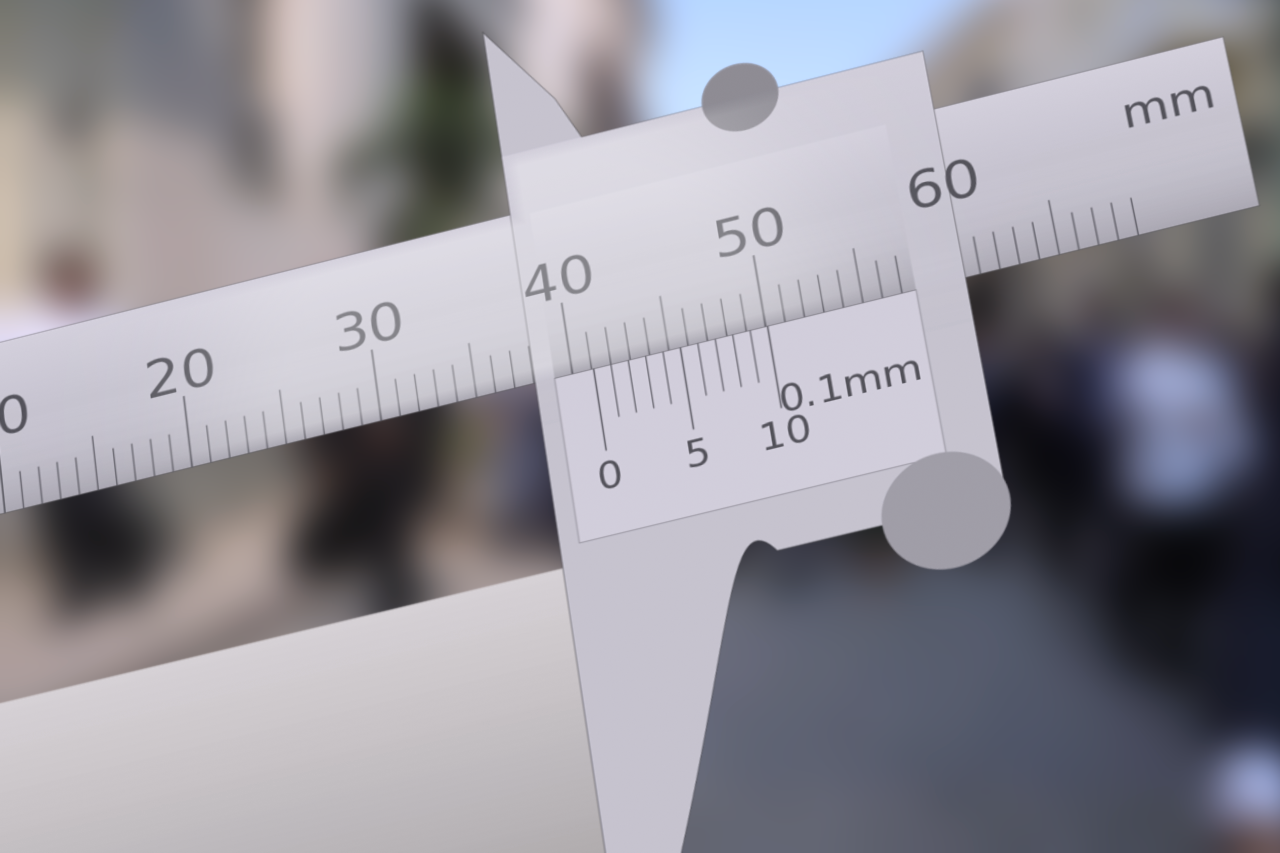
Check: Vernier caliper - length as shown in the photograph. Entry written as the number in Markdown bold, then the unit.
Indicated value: **41.1** mm
